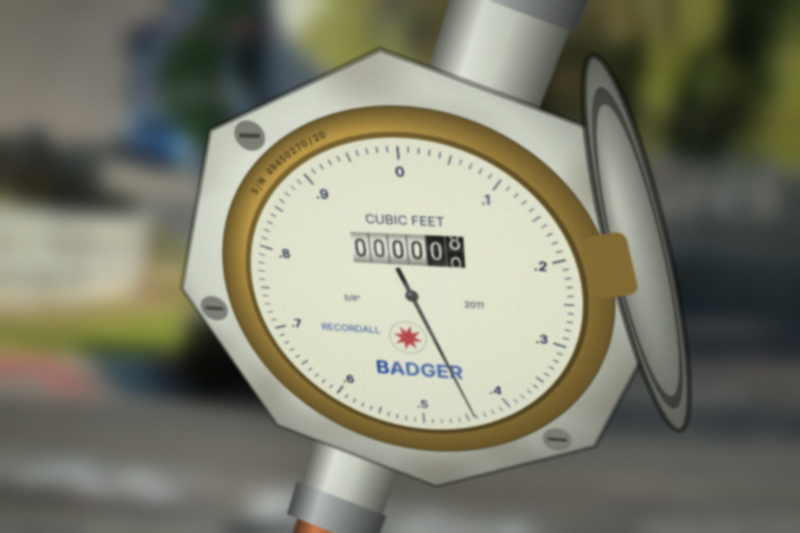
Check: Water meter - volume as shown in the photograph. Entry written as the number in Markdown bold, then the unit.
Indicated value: **8.44** ft³
